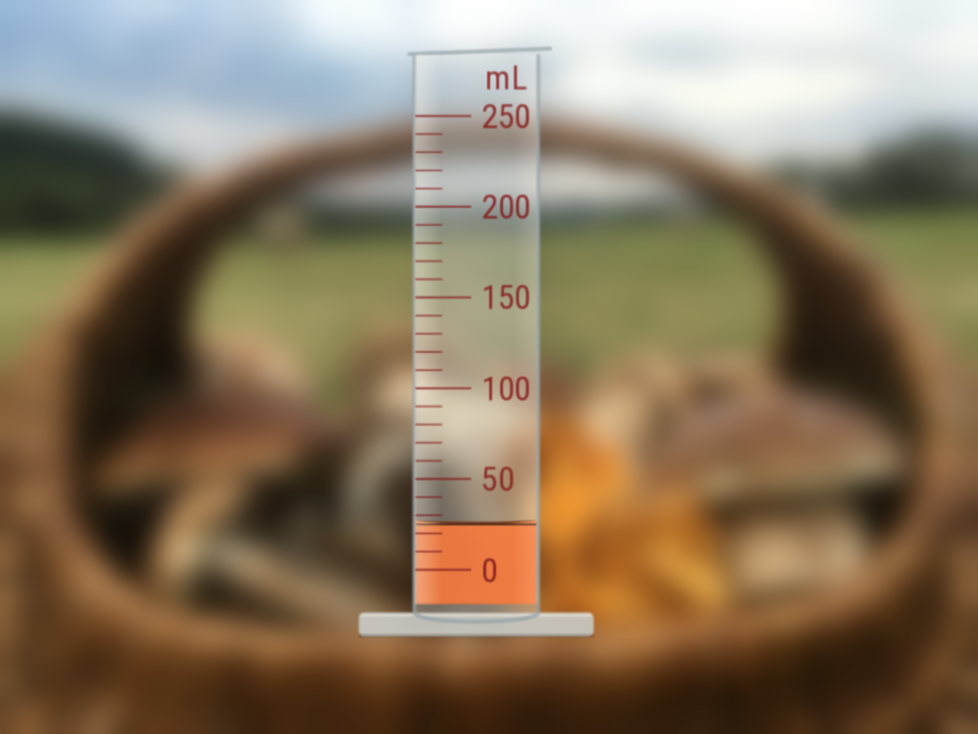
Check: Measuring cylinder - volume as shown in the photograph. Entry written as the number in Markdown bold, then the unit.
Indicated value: **25** mL
